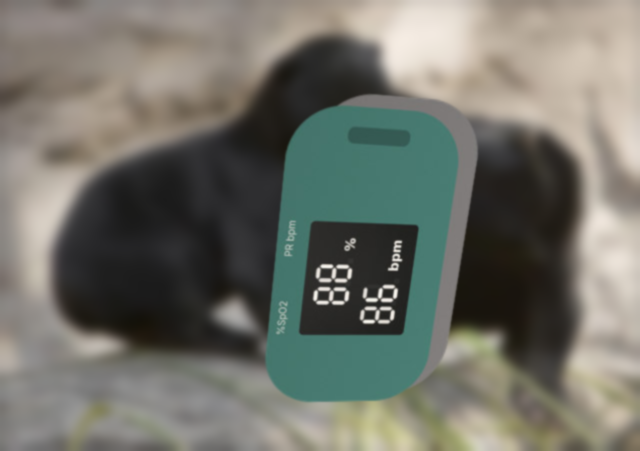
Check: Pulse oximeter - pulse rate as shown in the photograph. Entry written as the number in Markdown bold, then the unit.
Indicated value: **86** bpm
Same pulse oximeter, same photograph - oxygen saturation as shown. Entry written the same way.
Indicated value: **88** %
